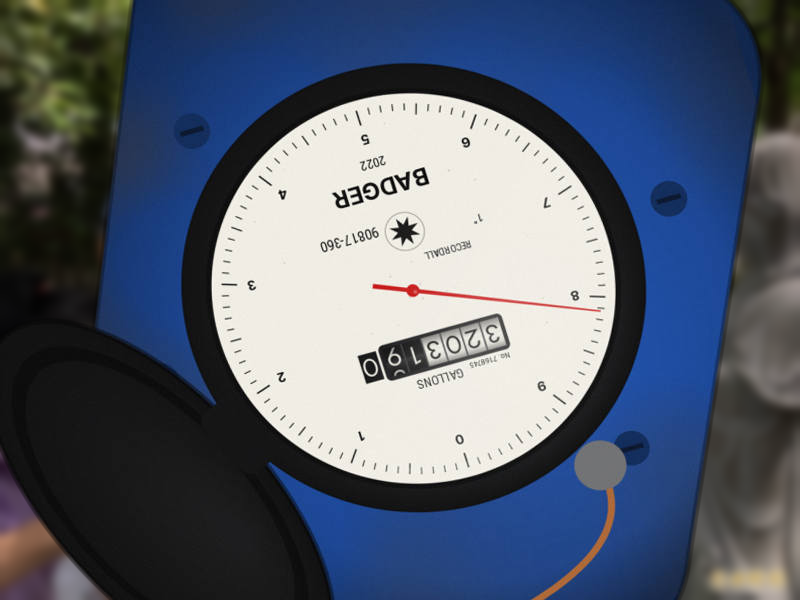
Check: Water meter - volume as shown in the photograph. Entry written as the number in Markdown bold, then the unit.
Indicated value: **3203188.1** gal
